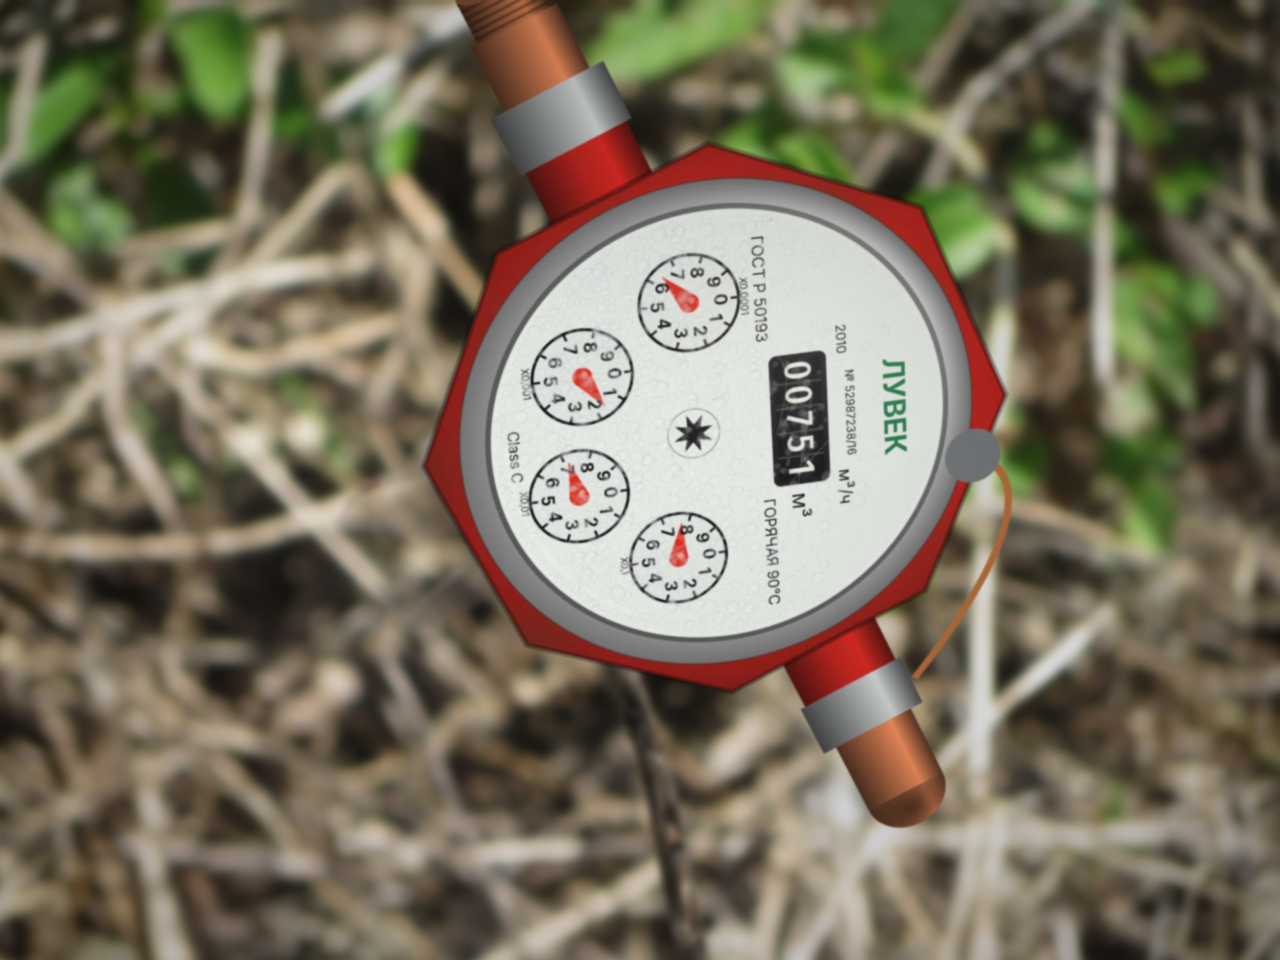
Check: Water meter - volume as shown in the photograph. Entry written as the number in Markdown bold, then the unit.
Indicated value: **751.7716** m³
